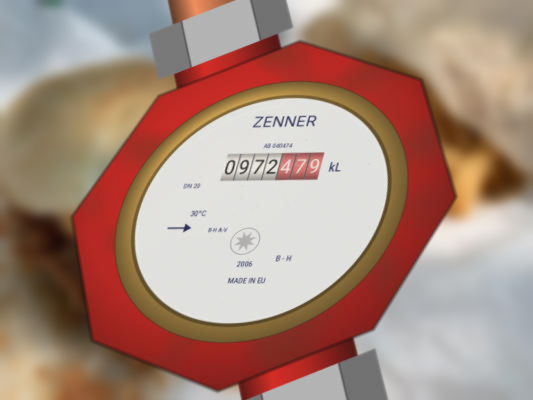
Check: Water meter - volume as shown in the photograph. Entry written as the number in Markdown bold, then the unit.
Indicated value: **972.479** kL
